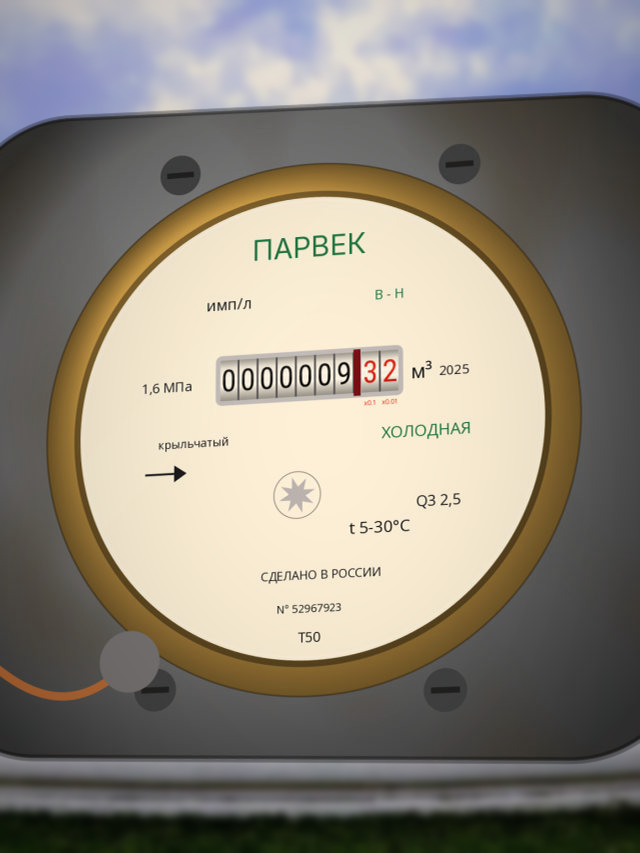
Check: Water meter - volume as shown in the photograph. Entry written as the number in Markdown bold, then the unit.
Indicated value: **9.32** m³
